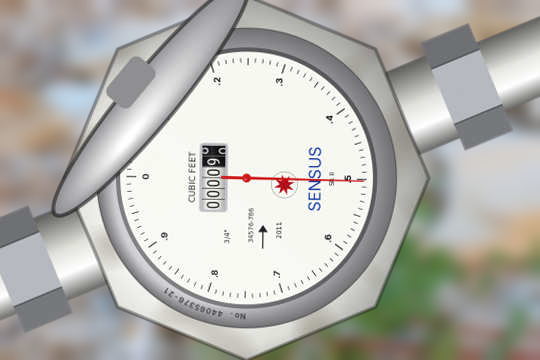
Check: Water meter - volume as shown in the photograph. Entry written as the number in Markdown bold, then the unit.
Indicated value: **98.50** ft³
